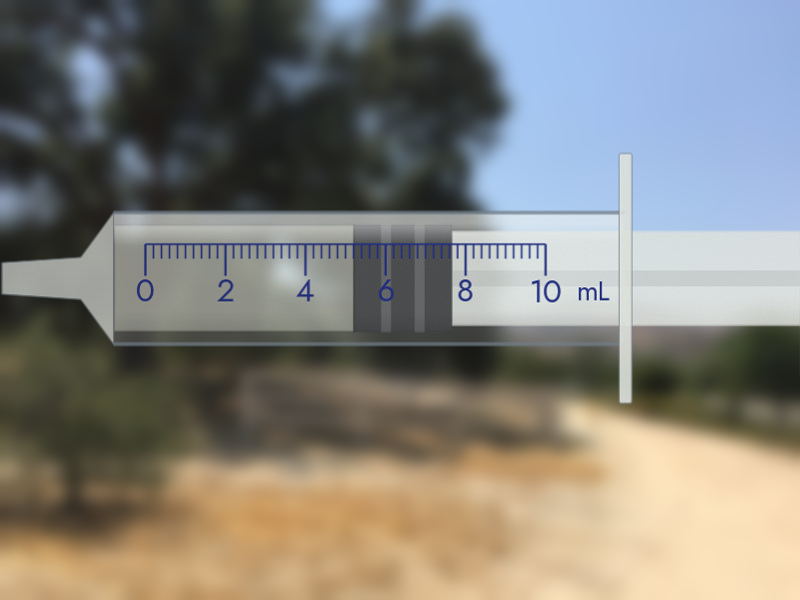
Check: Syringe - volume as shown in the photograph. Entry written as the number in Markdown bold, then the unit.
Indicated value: **5.2** mL
